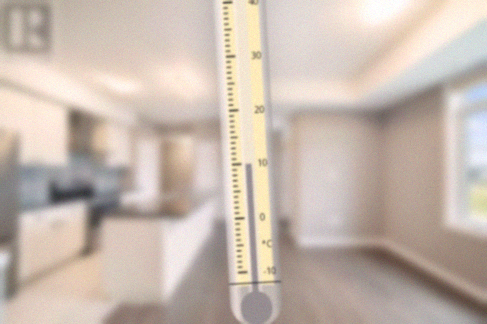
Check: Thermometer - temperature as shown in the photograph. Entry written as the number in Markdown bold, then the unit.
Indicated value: **10** °C
